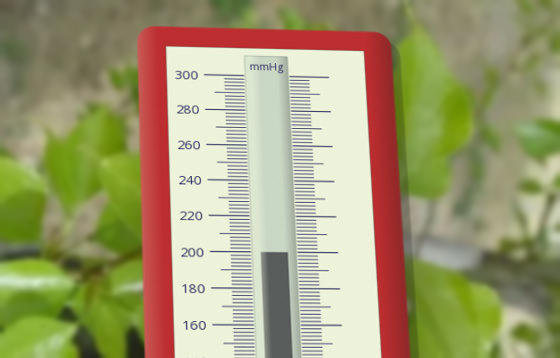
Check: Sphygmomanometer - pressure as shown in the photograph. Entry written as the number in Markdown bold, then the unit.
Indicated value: **200** mmHg
